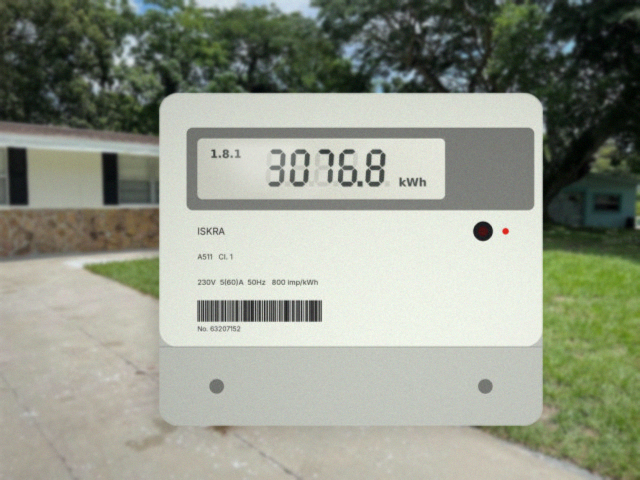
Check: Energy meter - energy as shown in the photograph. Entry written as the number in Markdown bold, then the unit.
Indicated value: **3076.8** kWh
